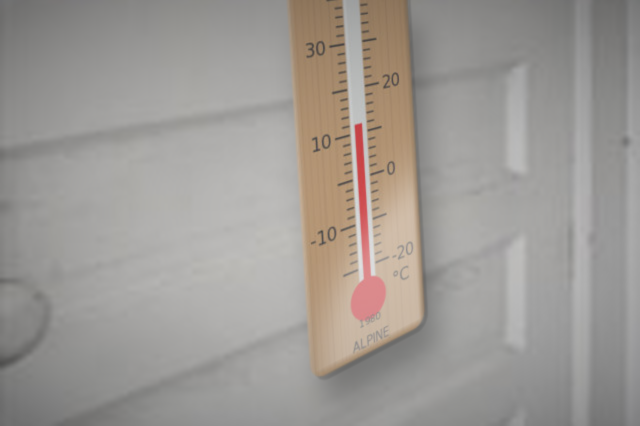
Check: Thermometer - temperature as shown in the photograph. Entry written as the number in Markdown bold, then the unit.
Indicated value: **12** °C
